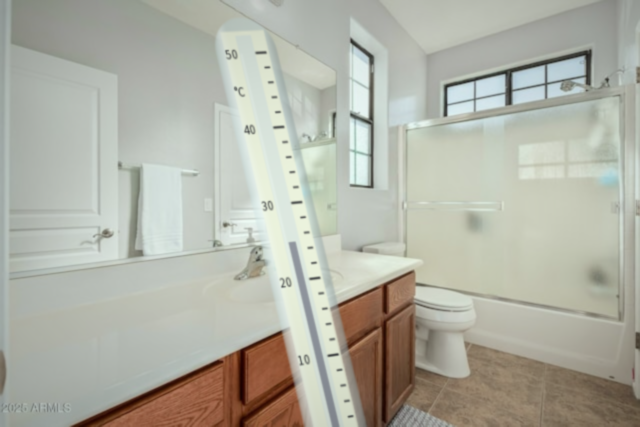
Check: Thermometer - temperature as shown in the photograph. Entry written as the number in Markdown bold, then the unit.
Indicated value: **25** °C
